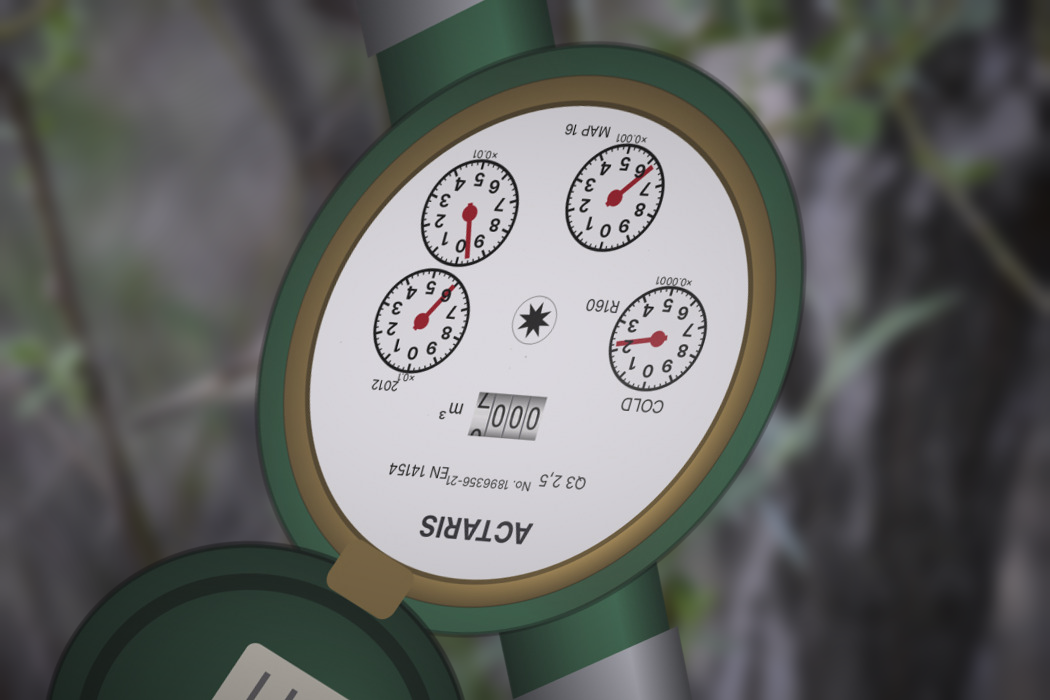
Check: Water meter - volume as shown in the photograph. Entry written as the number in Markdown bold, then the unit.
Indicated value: **6.5962** m³
